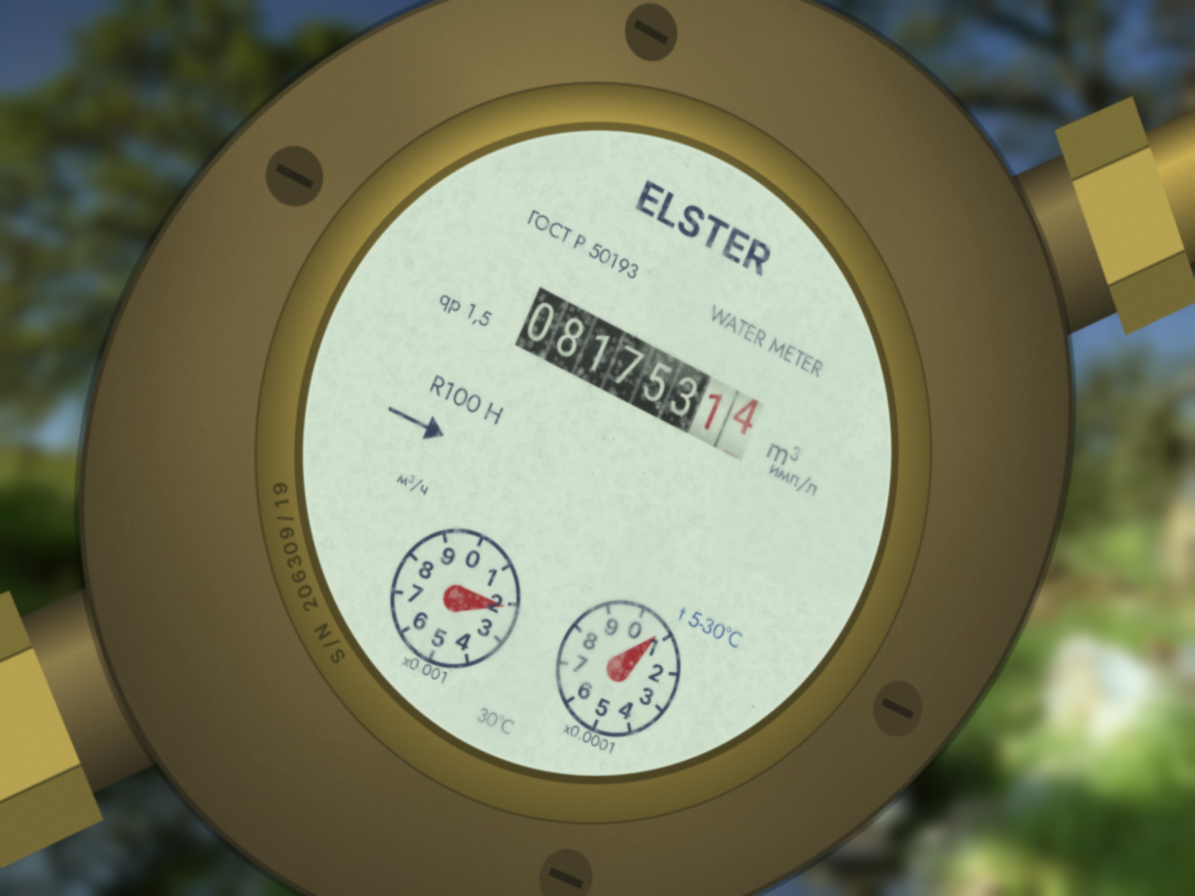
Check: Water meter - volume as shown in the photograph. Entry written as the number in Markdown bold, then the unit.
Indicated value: **81753.1420** m³
